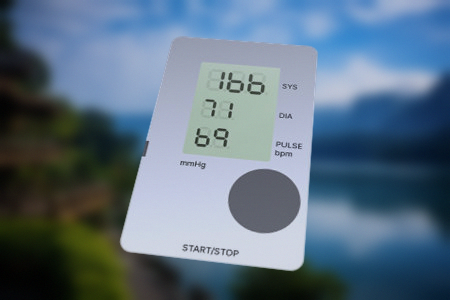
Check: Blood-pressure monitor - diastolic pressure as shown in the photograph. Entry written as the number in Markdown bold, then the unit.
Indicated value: **71** mmHg
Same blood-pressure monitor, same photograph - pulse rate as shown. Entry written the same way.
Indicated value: **69** bpm
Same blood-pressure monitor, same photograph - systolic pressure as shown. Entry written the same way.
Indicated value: **166** mmHg
